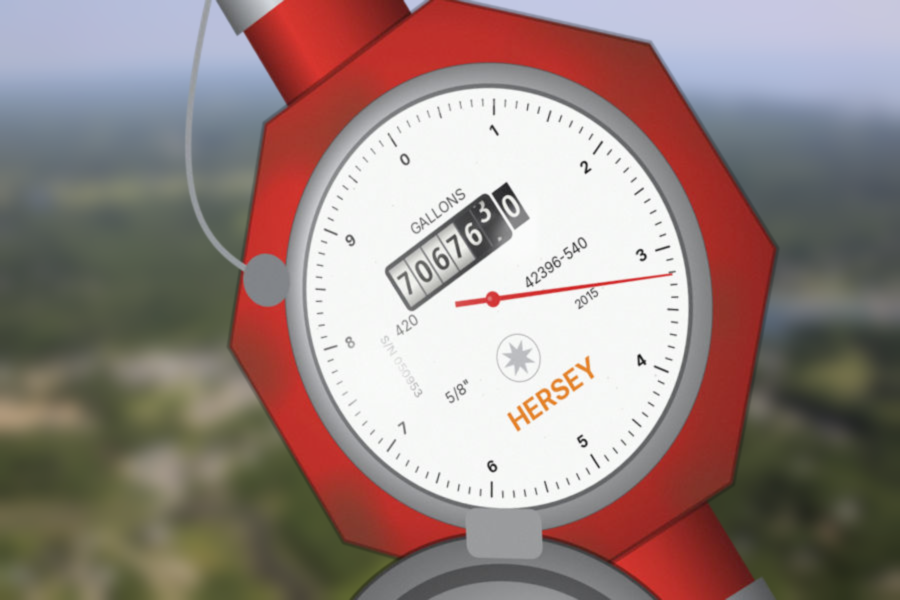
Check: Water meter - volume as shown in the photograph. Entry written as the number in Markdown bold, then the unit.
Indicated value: **7067633.2** gal
